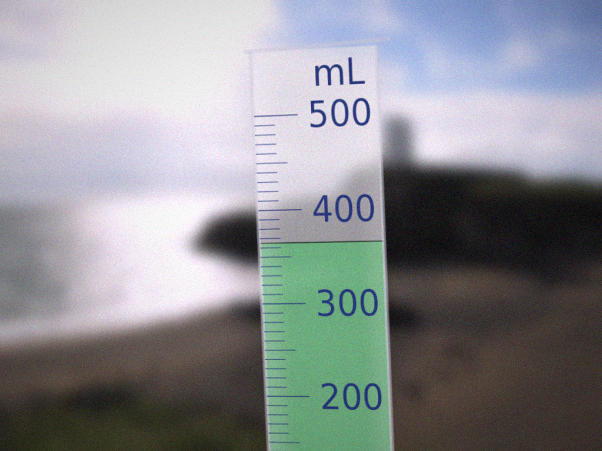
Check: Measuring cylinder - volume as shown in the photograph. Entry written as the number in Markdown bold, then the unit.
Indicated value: **365** mL
